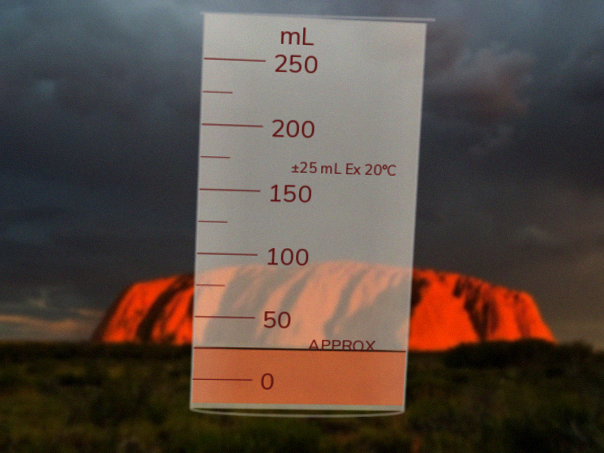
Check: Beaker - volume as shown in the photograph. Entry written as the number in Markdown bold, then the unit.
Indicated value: **25** mL
